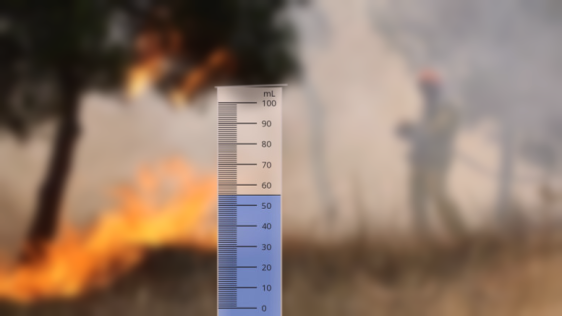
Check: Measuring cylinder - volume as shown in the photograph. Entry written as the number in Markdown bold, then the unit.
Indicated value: **55** mL
